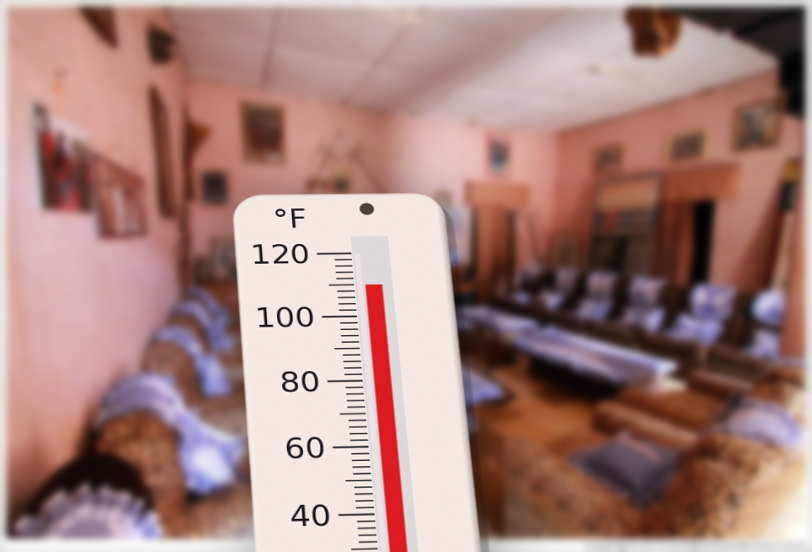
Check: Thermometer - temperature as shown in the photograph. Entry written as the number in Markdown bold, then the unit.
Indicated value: **110** °F
